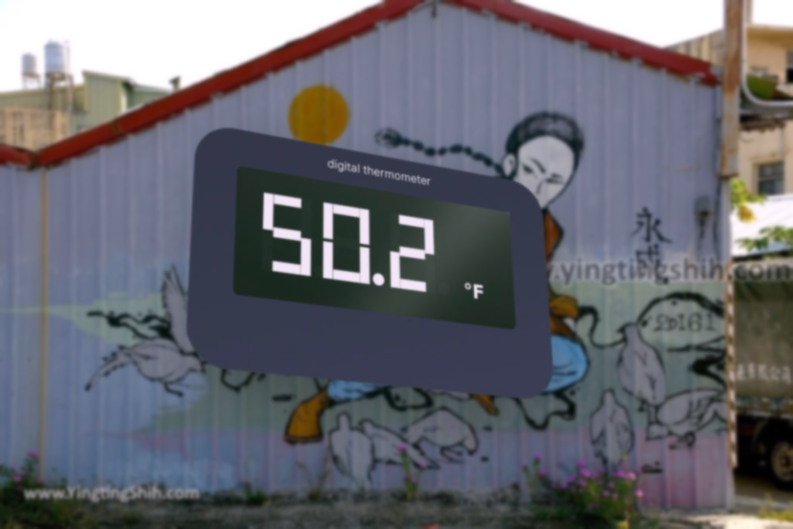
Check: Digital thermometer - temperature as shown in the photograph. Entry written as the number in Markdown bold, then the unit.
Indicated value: **50.2** °F
